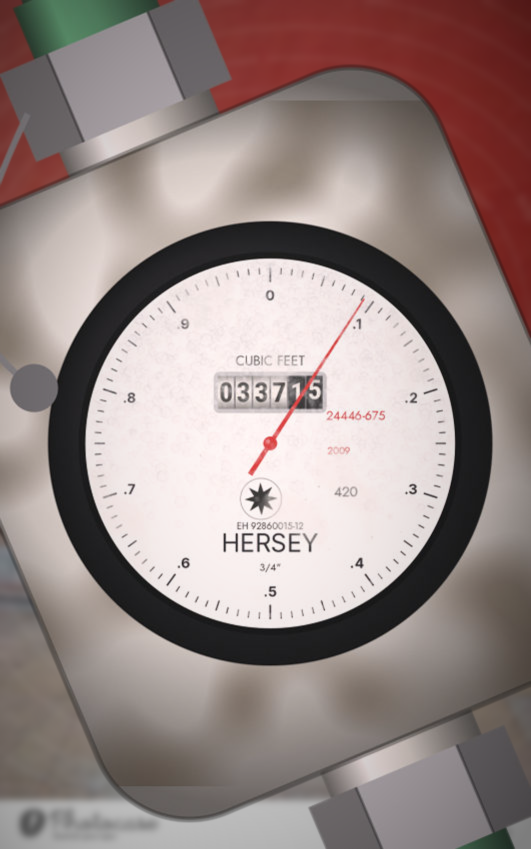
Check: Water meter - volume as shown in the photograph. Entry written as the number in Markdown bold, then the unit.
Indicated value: **33715.09** ft³
